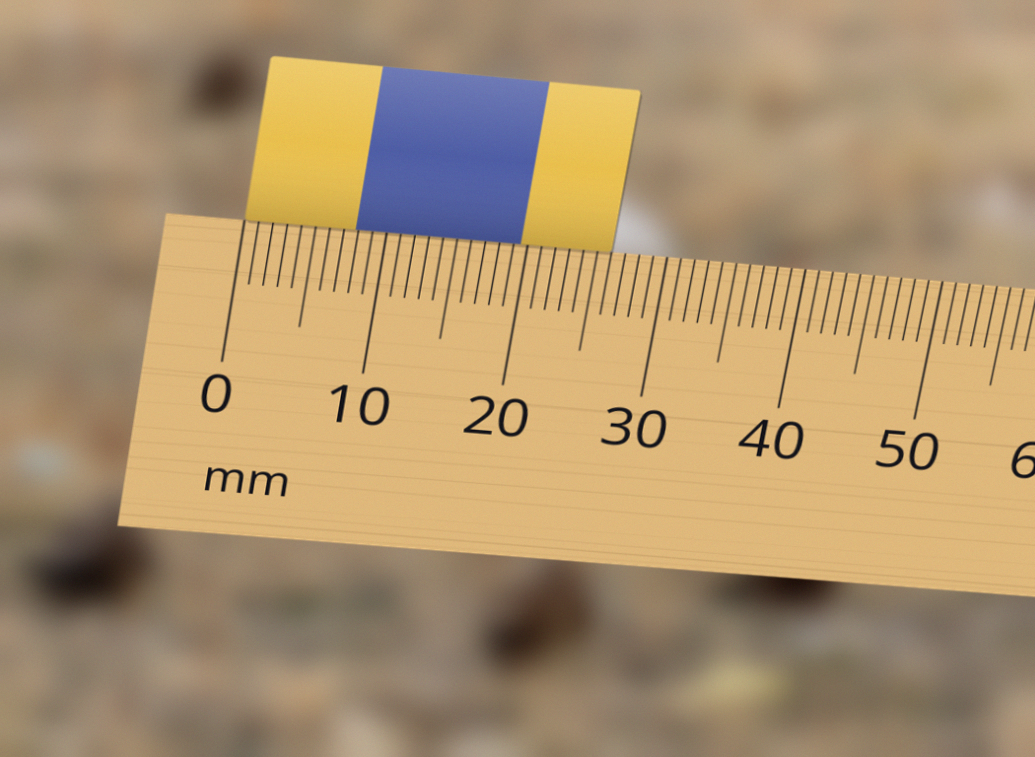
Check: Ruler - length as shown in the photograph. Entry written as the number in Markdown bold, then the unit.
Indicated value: **26** mm
